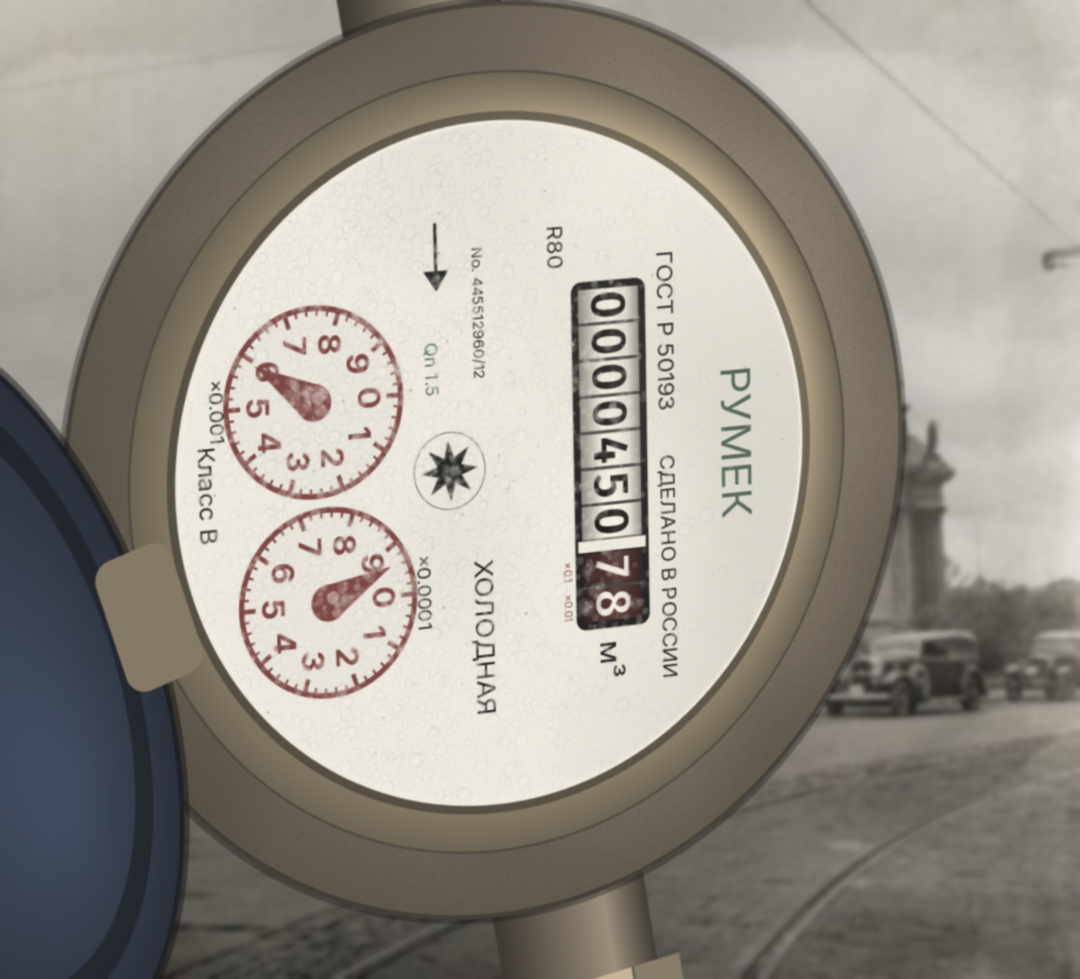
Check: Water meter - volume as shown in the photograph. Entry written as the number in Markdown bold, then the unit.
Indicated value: **450.7859** m³
